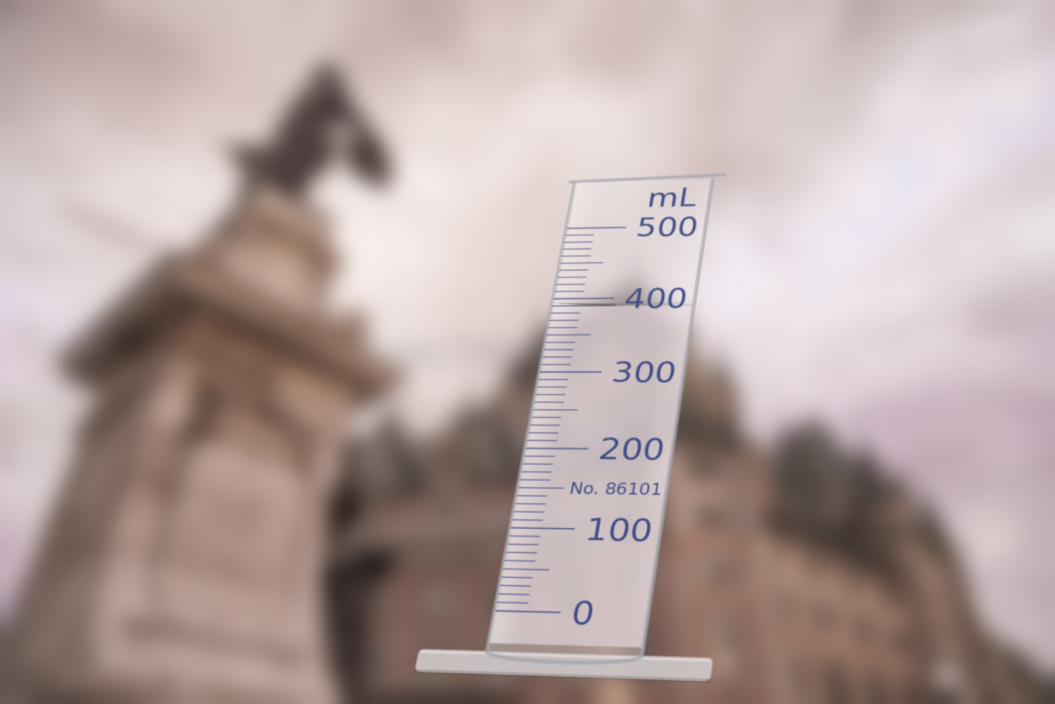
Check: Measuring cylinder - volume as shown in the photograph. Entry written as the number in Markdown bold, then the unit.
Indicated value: **390** mL
